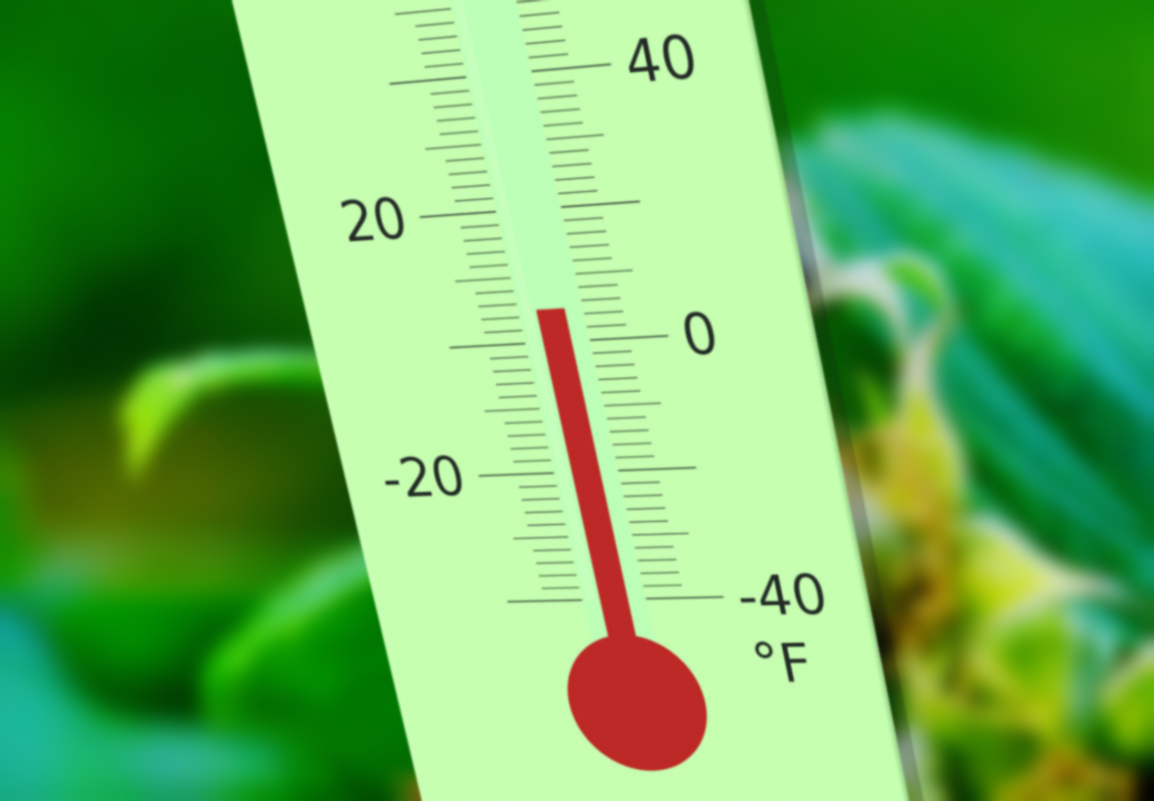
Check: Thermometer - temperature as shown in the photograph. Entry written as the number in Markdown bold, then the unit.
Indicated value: **5** °F
